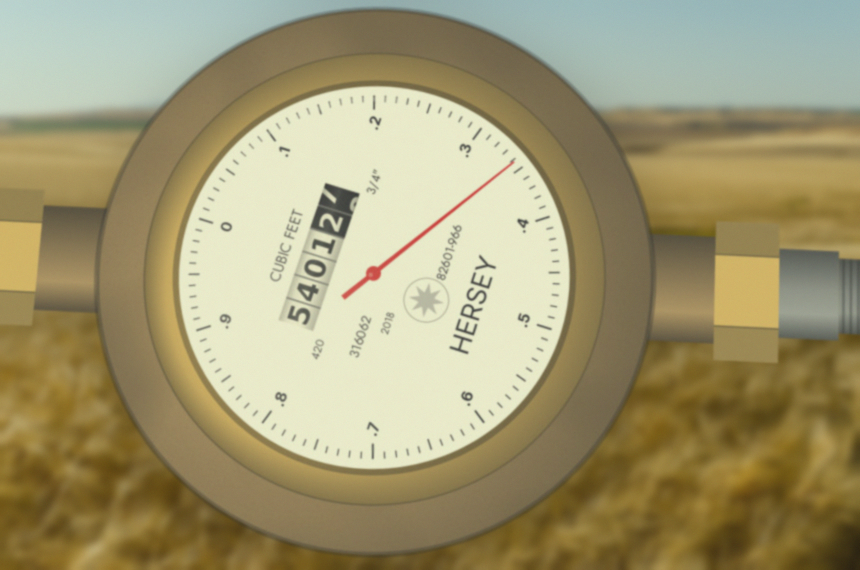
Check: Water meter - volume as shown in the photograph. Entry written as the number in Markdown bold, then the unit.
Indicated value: **540127.34** ft³
